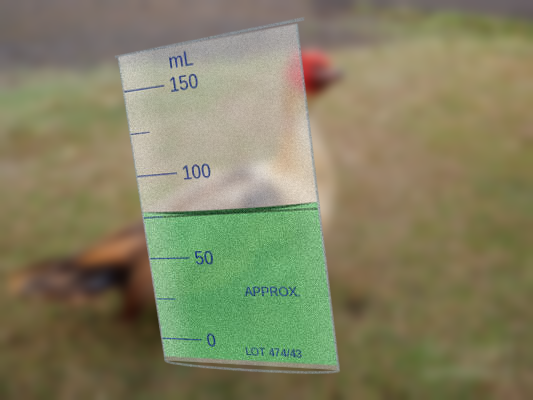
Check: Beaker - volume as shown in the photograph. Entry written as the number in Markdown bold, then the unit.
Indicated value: **75** mL
